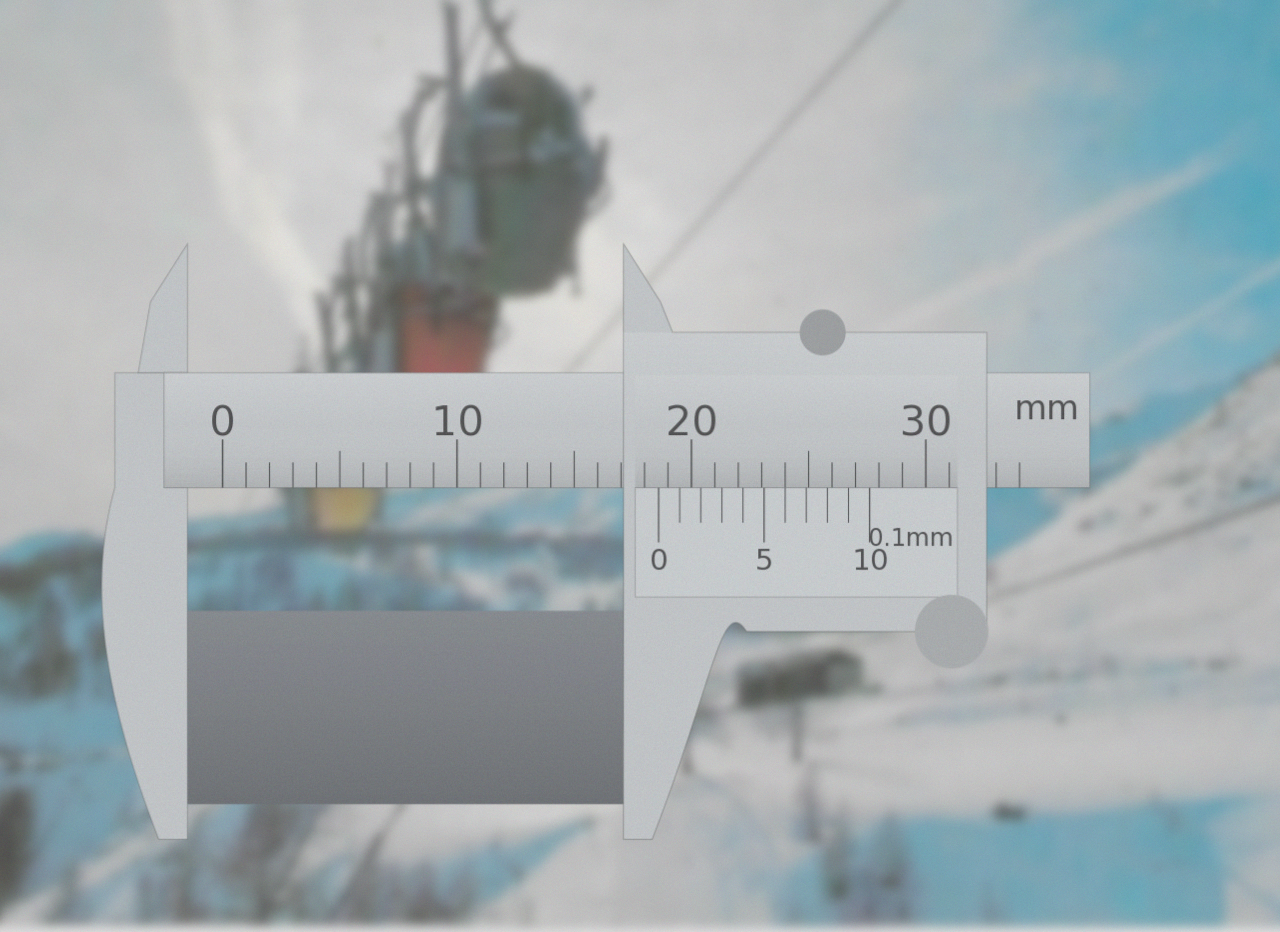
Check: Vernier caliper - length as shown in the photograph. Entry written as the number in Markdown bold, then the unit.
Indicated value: **18.6** mm
